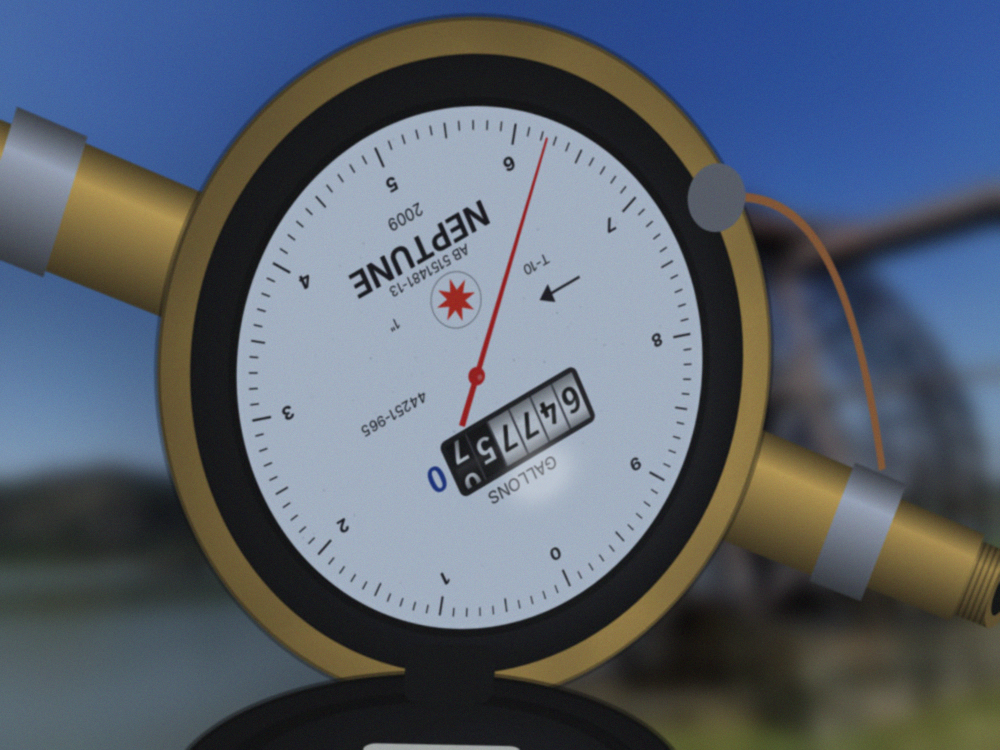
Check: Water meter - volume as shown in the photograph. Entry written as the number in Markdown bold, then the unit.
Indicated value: **6477566.2** gal
